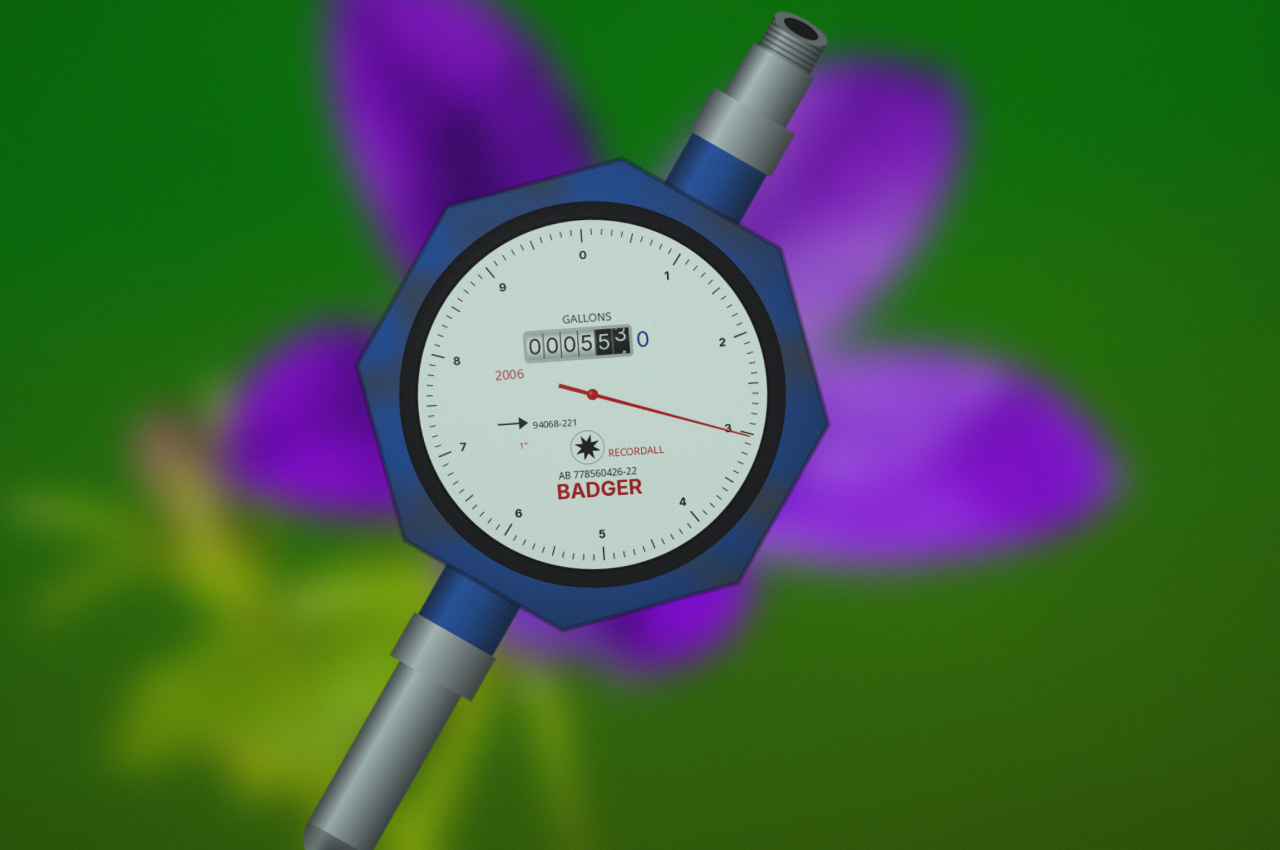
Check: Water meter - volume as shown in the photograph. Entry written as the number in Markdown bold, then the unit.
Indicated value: **5533.0** gal
